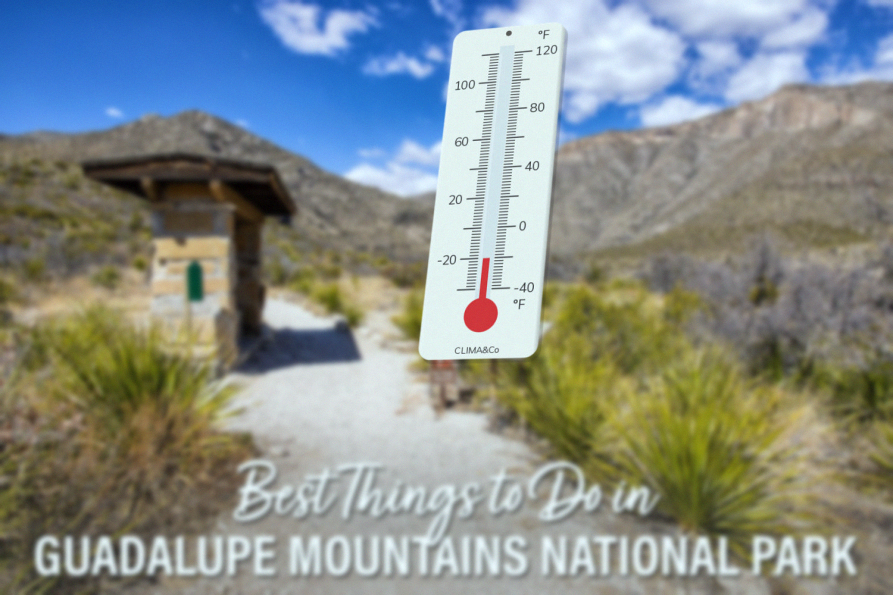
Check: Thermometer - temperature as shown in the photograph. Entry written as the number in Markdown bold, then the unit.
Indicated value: **-20** °F
